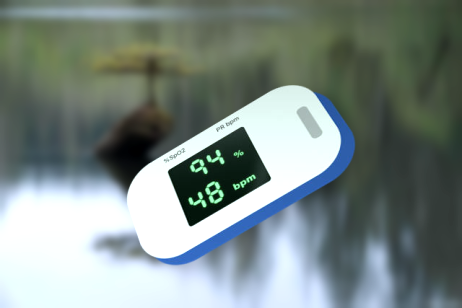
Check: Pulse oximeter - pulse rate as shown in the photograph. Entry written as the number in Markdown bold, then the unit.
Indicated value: **48** bpm
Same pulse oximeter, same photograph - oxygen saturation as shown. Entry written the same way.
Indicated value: **94** %
